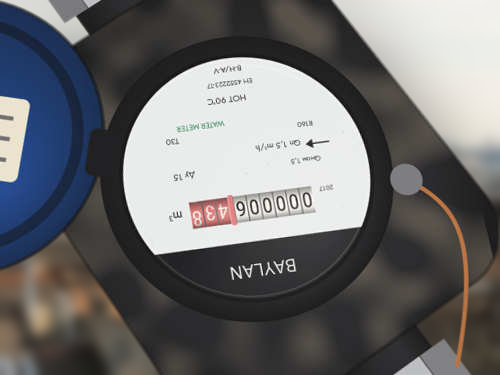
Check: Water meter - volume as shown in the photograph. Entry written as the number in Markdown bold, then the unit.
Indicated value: **6.438** m³
